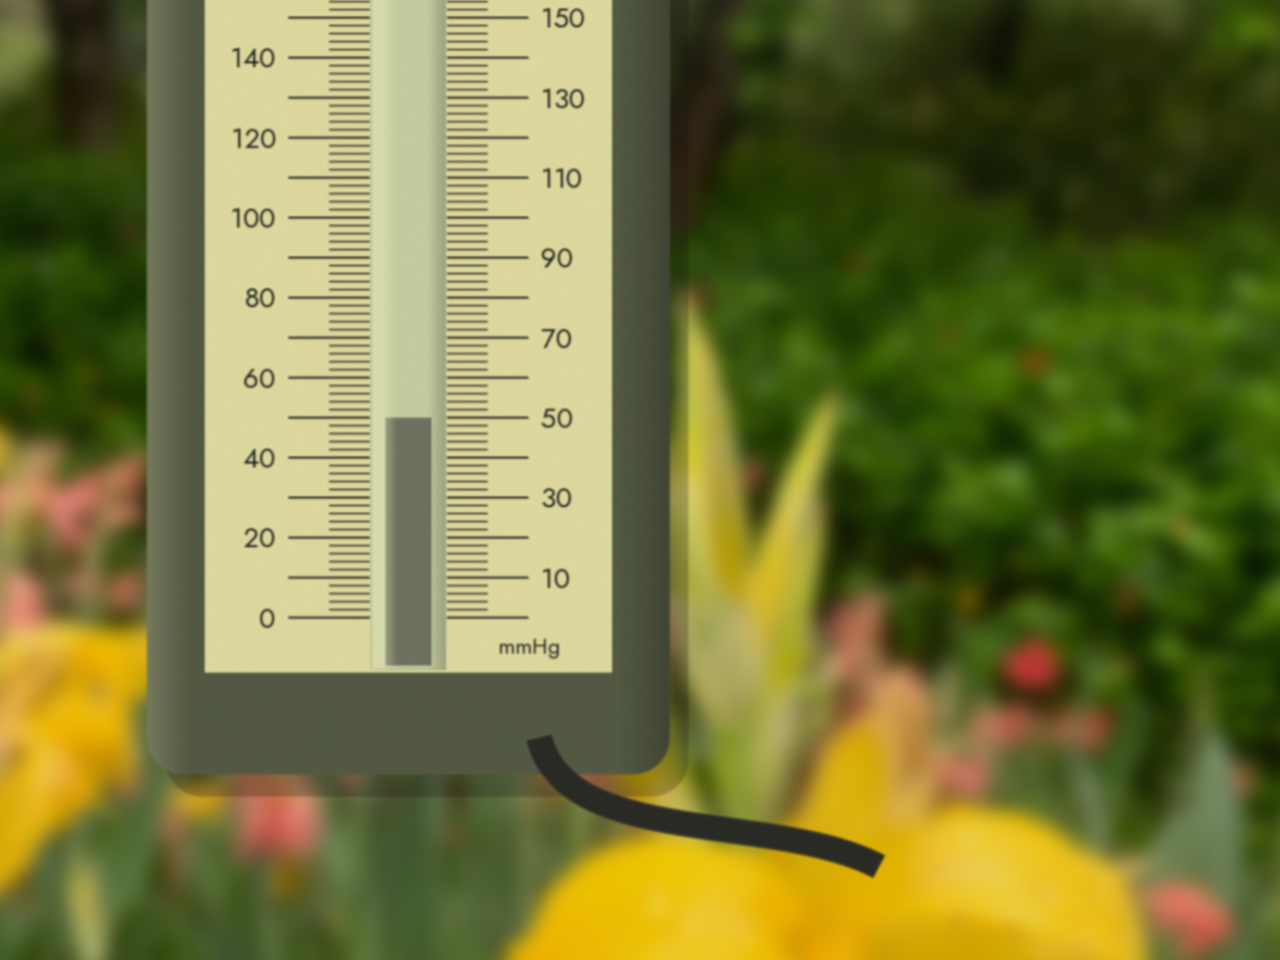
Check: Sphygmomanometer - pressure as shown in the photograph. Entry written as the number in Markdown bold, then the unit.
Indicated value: **50** mmHg
